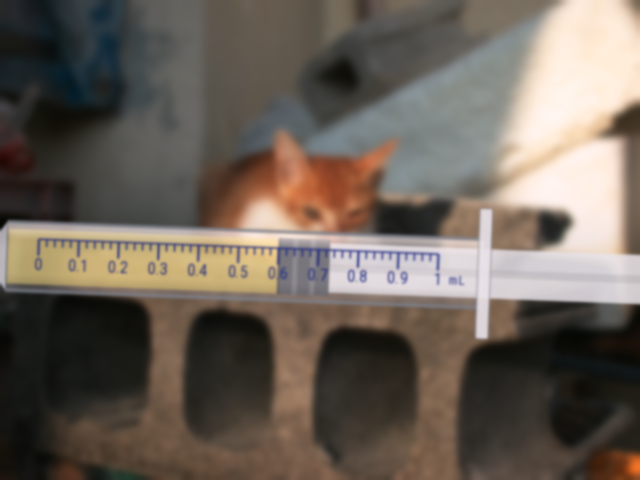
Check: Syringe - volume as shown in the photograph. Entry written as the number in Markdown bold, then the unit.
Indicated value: **0.6** mL
